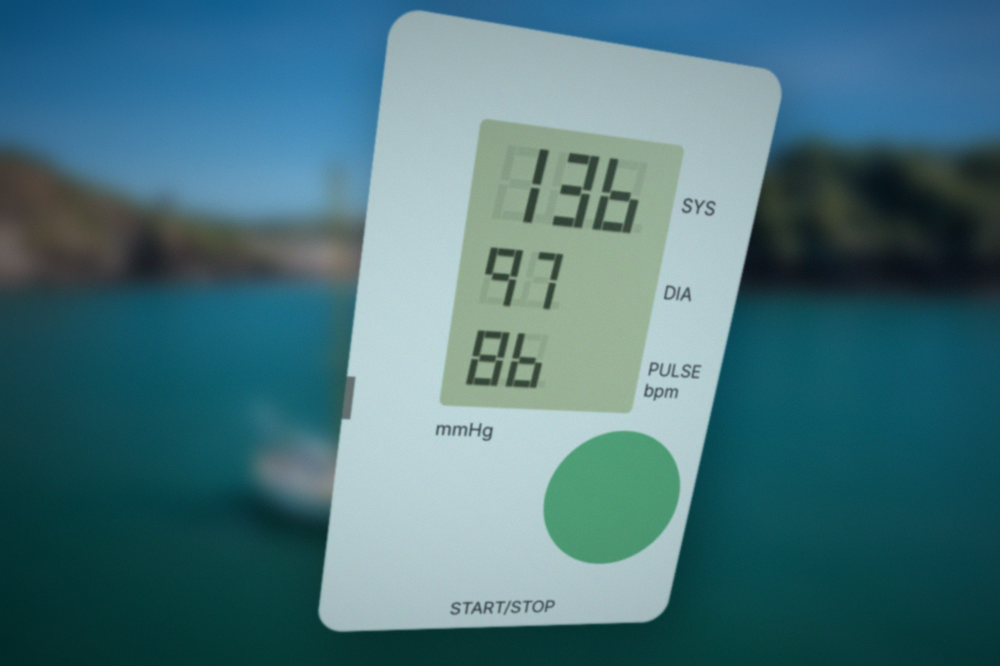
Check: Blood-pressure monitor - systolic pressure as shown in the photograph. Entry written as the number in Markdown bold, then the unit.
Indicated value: **136** mmHg
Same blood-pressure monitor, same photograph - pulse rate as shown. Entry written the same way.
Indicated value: **86** bpm
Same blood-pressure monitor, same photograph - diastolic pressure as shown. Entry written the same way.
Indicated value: **97** mmHg
